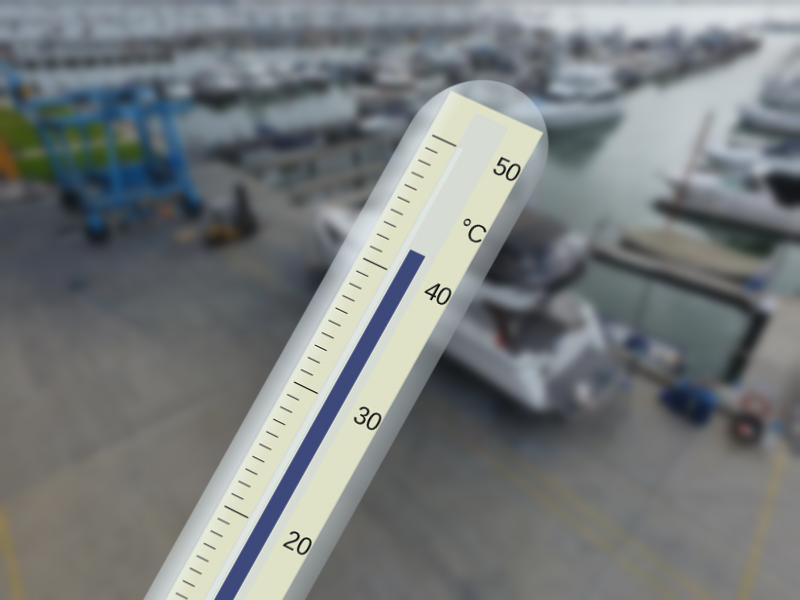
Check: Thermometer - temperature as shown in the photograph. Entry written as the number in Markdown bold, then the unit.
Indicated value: **42** °C
